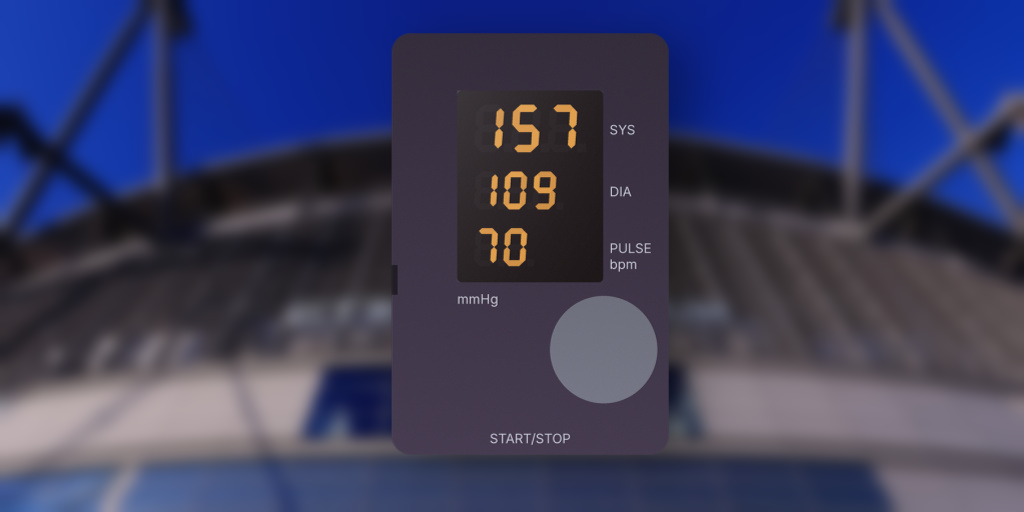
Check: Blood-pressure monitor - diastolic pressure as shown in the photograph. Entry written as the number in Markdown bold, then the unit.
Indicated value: **109** mmHg
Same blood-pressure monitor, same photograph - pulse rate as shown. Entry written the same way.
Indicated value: **70** bpm
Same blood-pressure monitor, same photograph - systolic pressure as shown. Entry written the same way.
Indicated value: **157** mmHg
